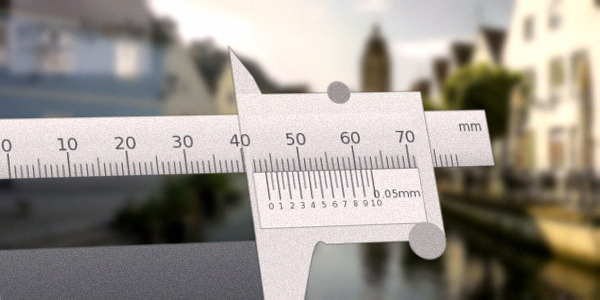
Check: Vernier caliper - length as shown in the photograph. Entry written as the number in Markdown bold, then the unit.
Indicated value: **43.8** mm
